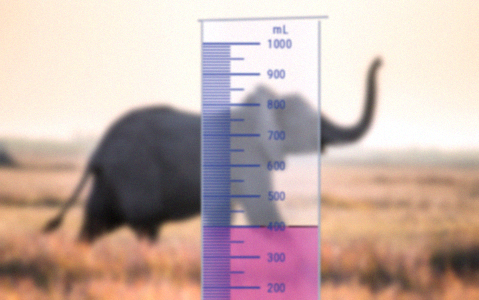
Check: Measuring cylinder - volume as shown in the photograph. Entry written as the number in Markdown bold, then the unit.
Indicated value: **400** mL
